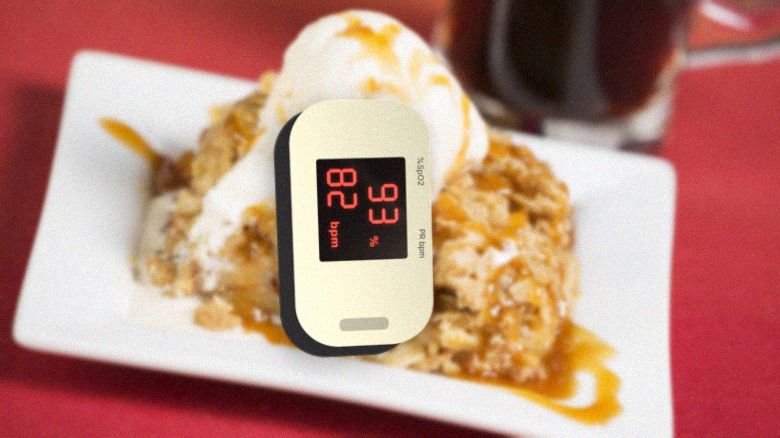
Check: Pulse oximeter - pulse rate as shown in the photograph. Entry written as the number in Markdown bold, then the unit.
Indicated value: **82** bpm
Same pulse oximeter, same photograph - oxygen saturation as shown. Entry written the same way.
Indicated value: **93** %
